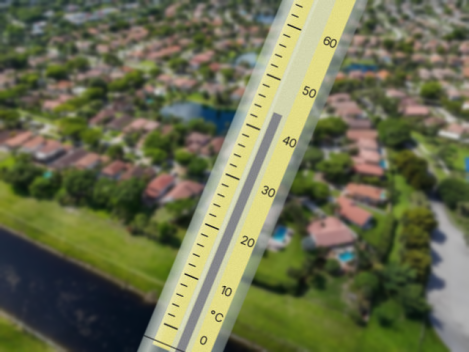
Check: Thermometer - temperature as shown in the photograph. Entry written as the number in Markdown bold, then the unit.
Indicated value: **44** °C
